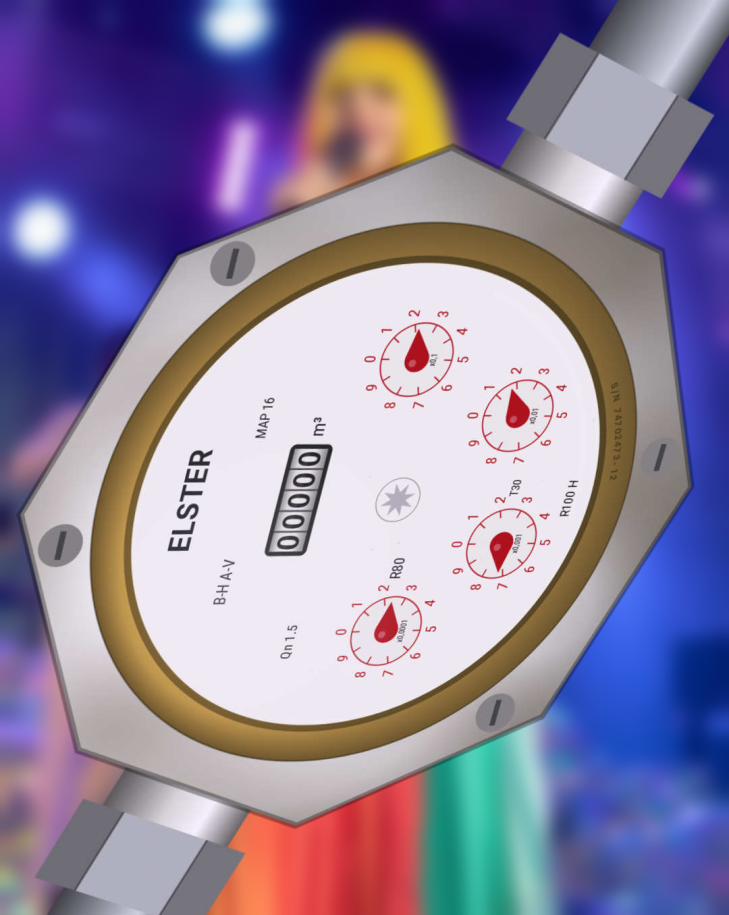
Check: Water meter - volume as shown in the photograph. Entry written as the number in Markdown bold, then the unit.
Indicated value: **0.2172** m³
